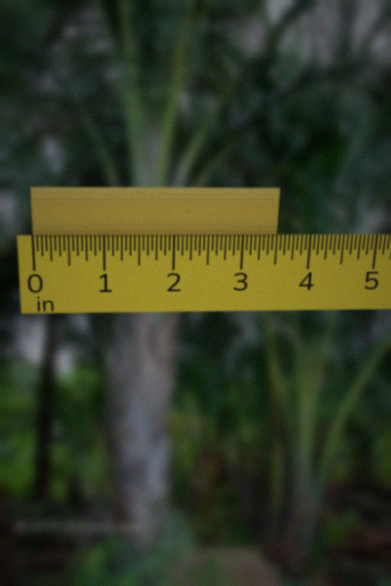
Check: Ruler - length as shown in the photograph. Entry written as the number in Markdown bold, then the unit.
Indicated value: **3.5** in
